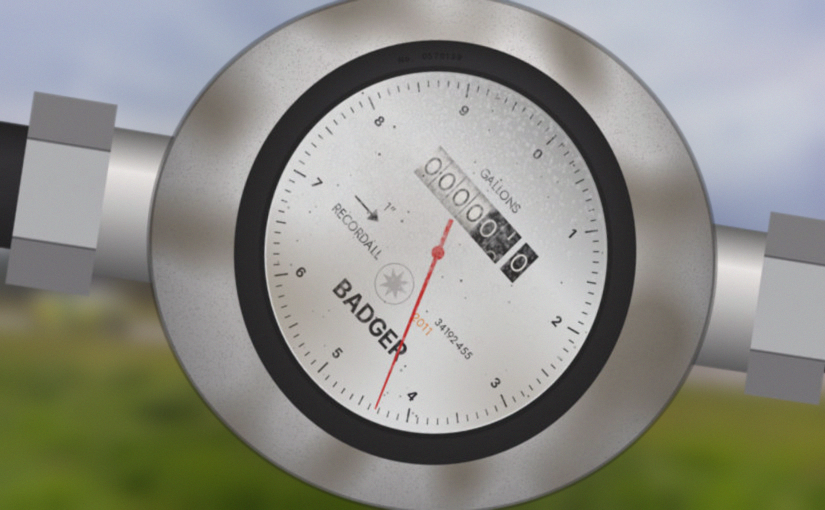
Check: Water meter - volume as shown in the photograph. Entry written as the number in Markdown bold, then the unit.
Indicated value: **14.3** gal
